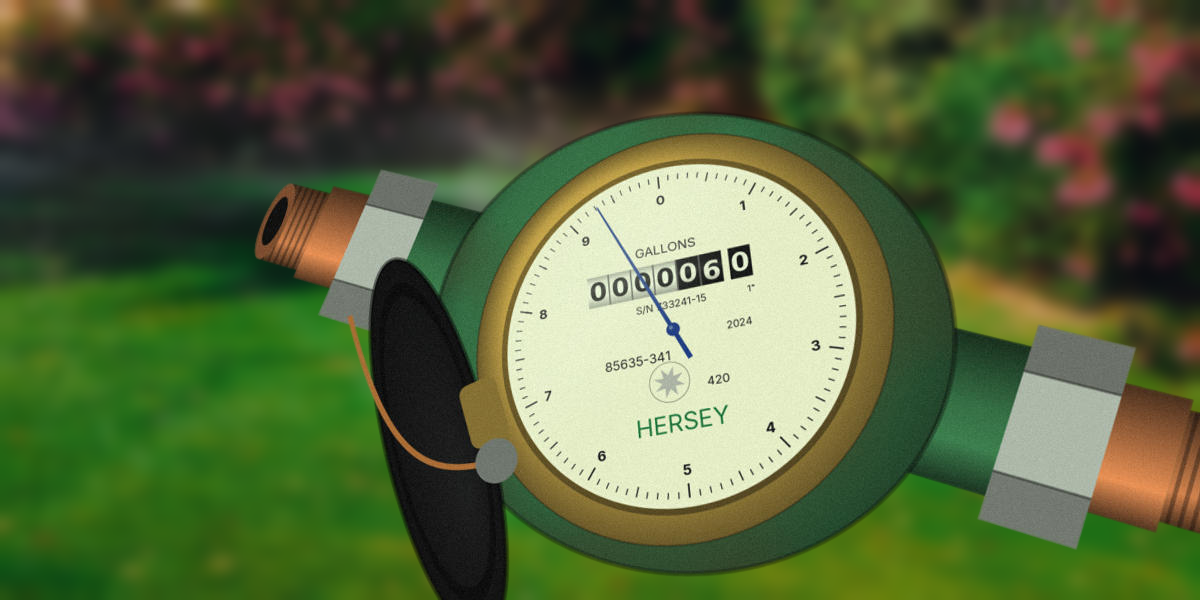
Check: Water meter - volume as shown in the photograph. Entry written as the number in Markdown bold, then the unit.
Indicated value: **59.3** gal
